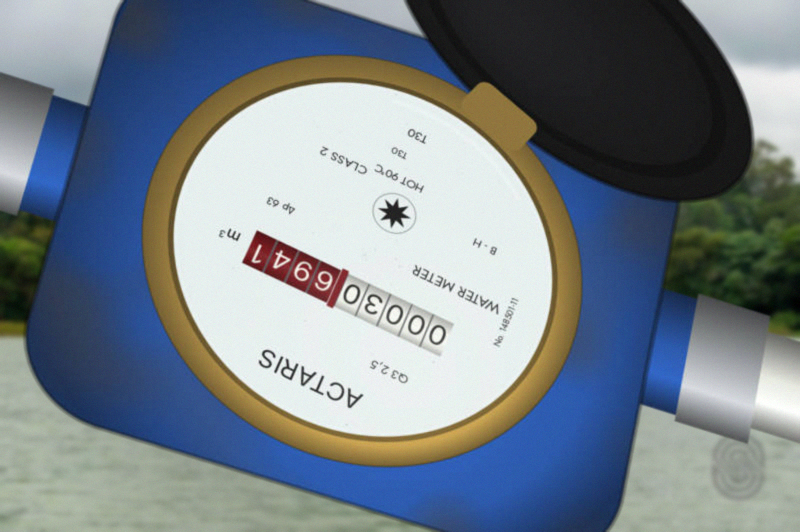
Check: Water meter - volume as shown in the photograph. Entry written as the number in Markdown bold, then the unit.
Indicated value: **30.6941** m³
